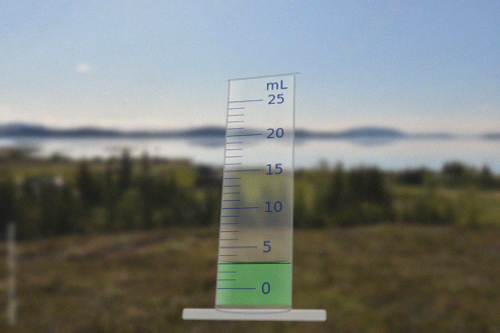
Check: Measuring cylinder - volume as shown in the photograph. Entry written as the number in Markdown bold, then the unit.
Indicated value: **3** mL
